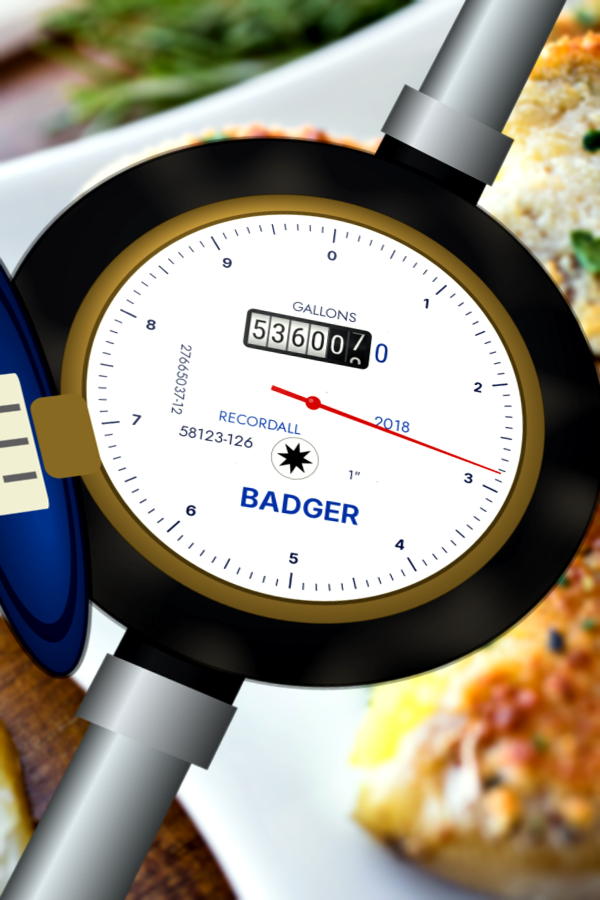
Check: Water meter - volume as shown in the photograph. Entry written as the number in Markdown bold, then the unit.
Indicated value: **5360072.8** gal
